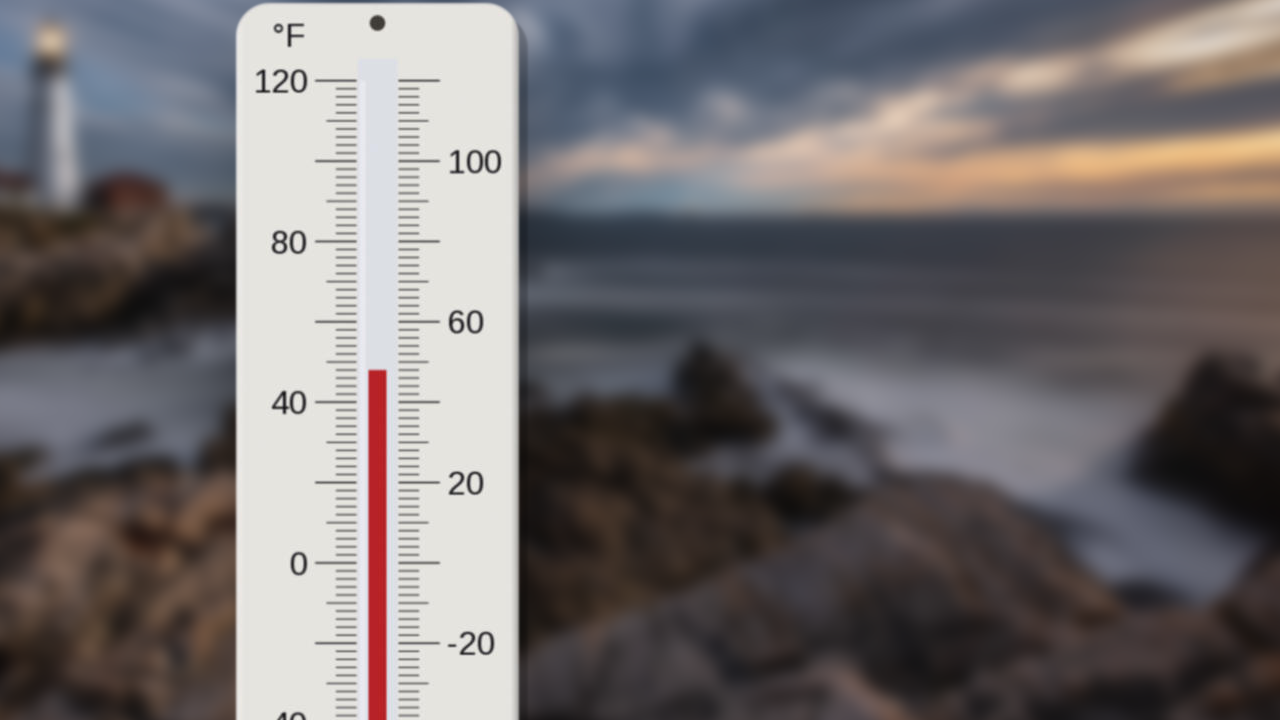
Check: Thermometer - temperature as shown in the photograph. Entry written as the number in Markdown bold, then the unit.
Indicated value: **48** °F
